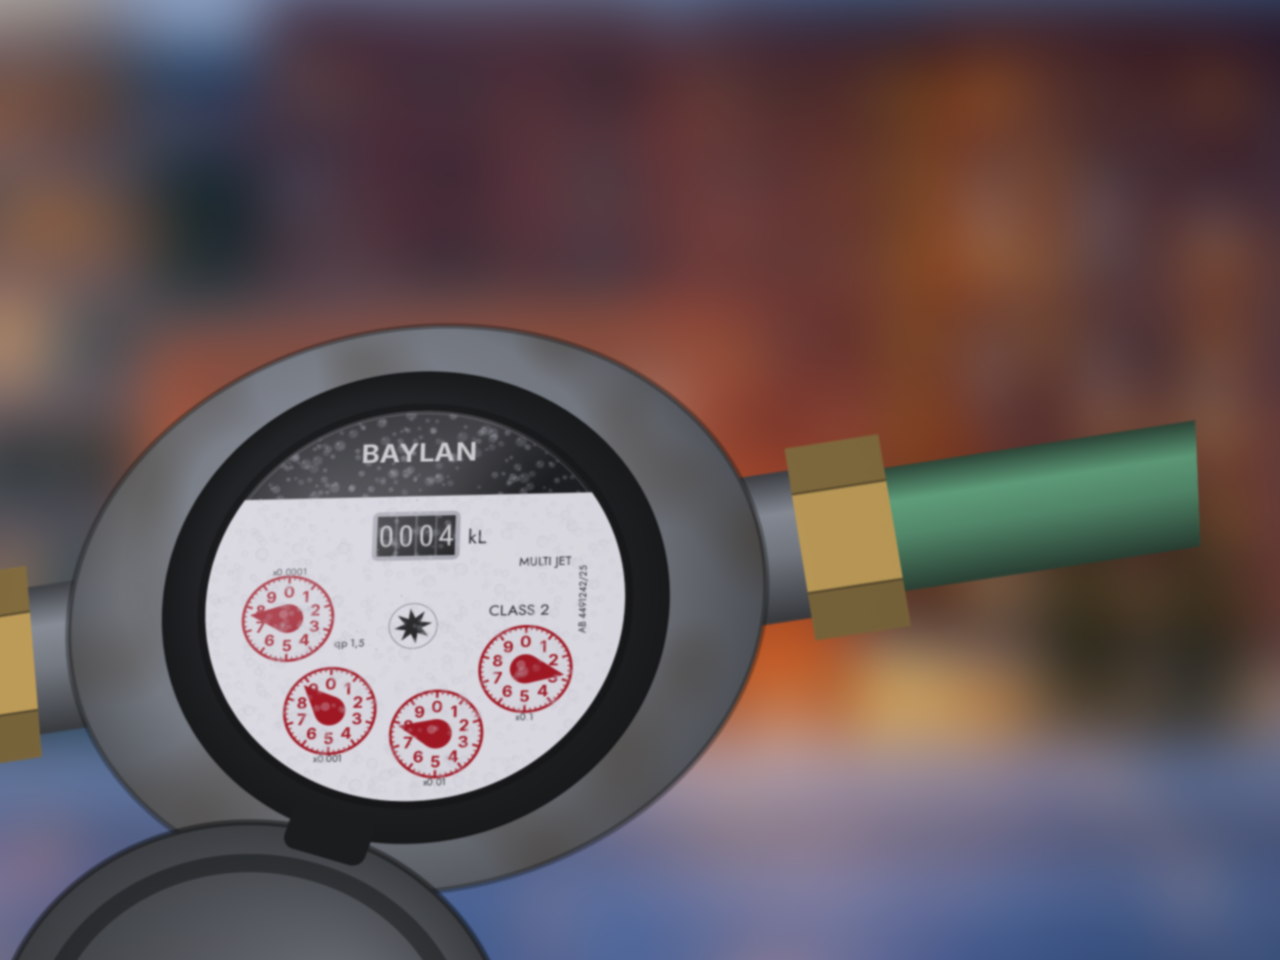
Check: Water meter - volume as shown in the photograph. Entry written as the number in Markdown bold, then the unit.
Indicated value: **4.2787** kL
